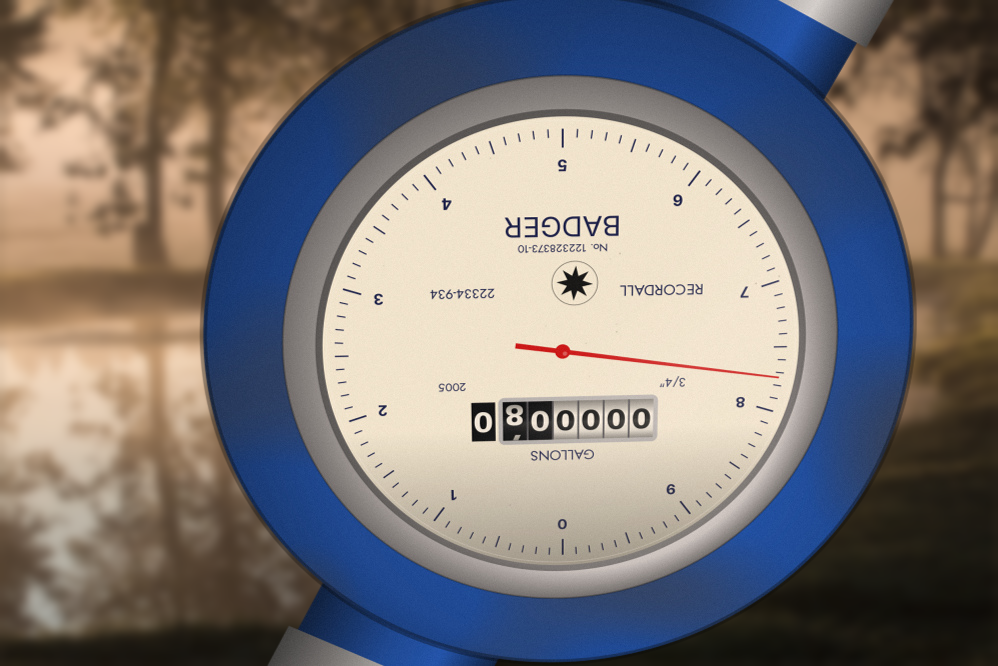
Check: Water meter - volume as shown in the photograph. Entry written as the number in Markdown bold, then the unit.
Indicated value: **77.7** gal
